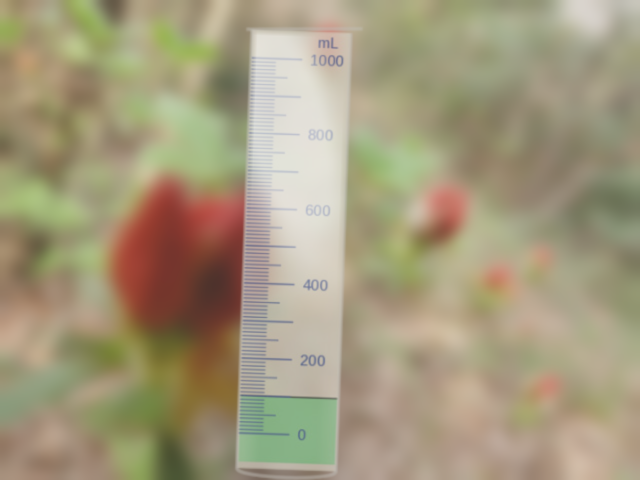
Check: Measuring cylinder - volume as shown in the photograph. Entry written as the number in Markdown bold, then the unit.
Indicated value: **100** mL
